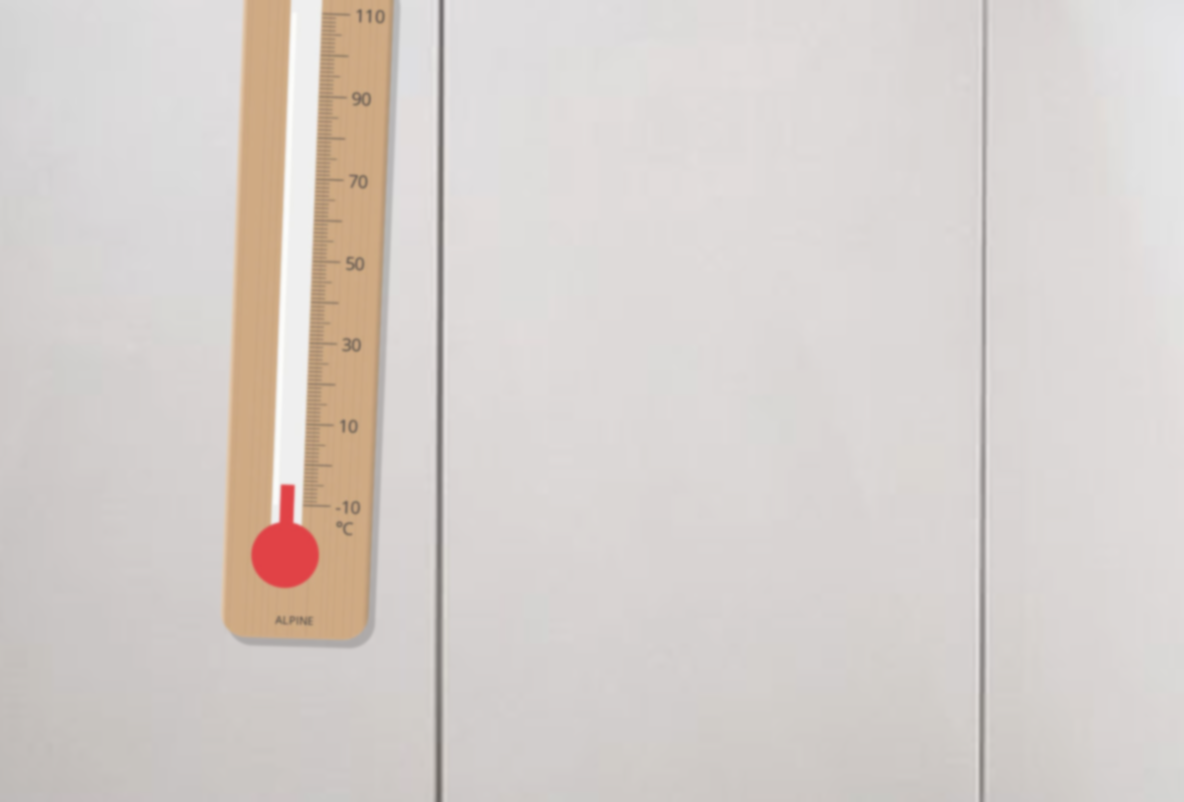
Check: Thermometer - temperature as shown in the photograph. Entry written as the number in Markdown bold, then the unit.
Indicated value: **-5** °C
